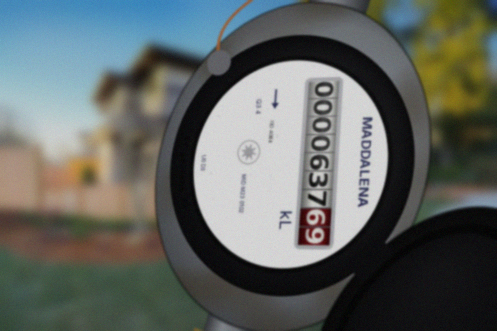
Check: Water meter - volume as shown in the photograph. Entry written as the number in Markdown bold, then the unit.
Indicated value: **637.69** kL
